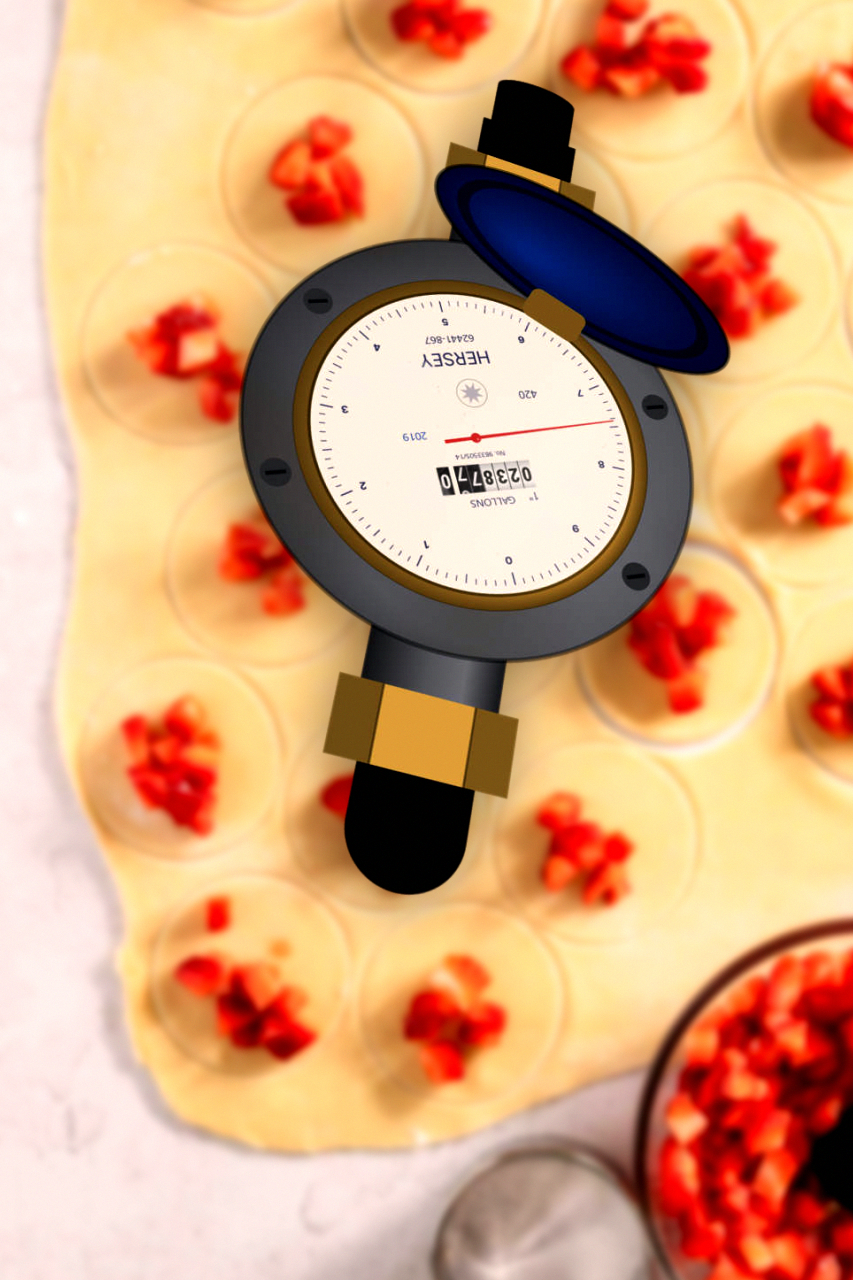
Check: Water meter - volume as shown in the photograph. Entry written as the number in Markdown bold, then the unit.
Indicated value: **238767.4** gal
